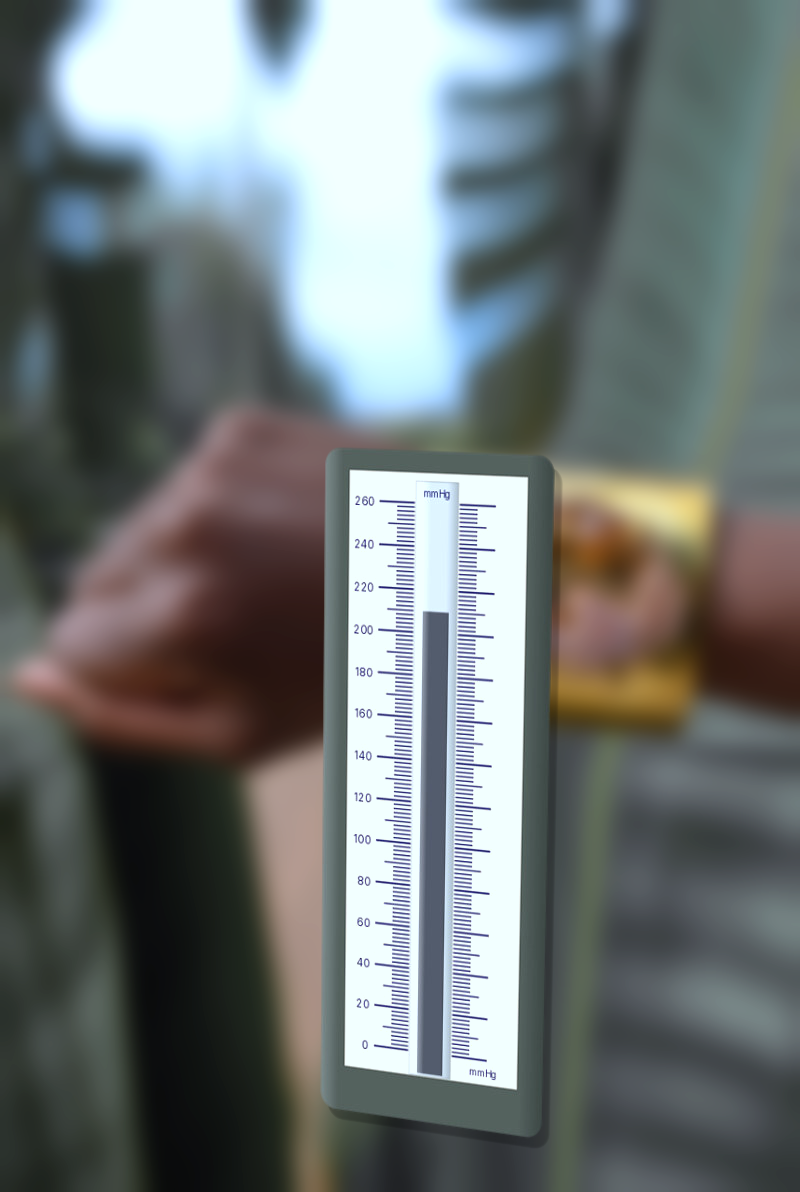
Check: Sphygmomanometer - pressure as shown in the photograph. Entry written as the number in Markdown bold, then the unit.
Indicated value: **210** mmHg
